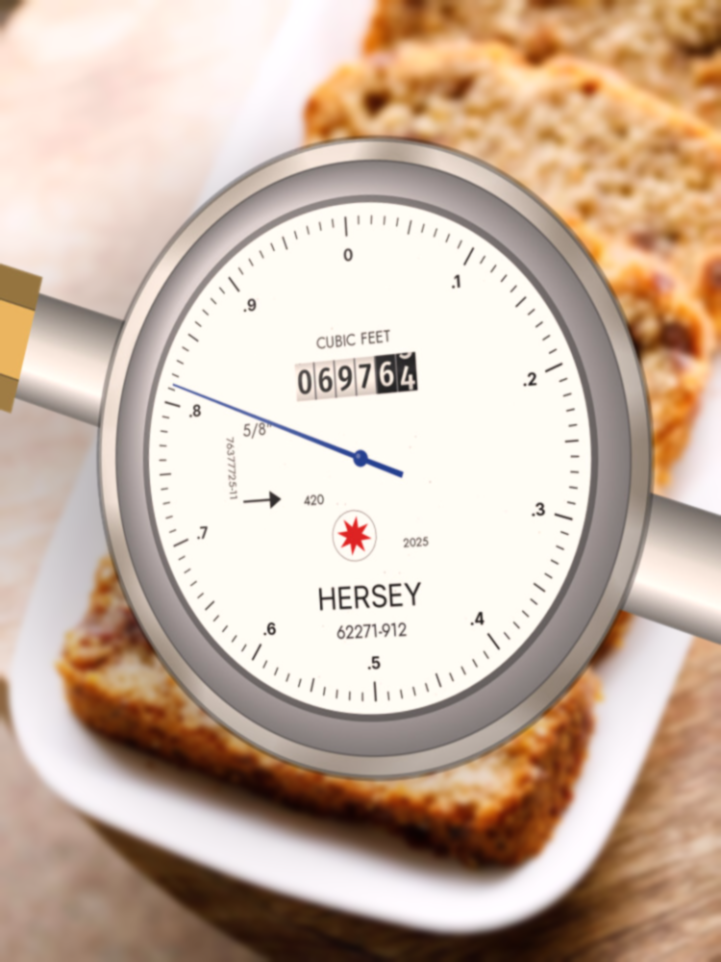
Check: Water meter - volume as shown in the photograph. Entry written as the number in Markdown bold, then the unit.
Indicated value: **69763.81** ft³
